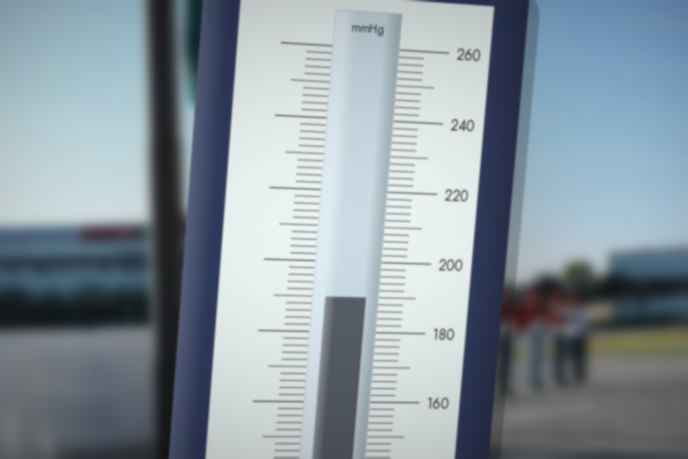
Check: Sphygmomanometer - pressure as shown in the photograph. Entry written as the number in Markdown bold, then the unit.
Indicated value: **190** mmHg
